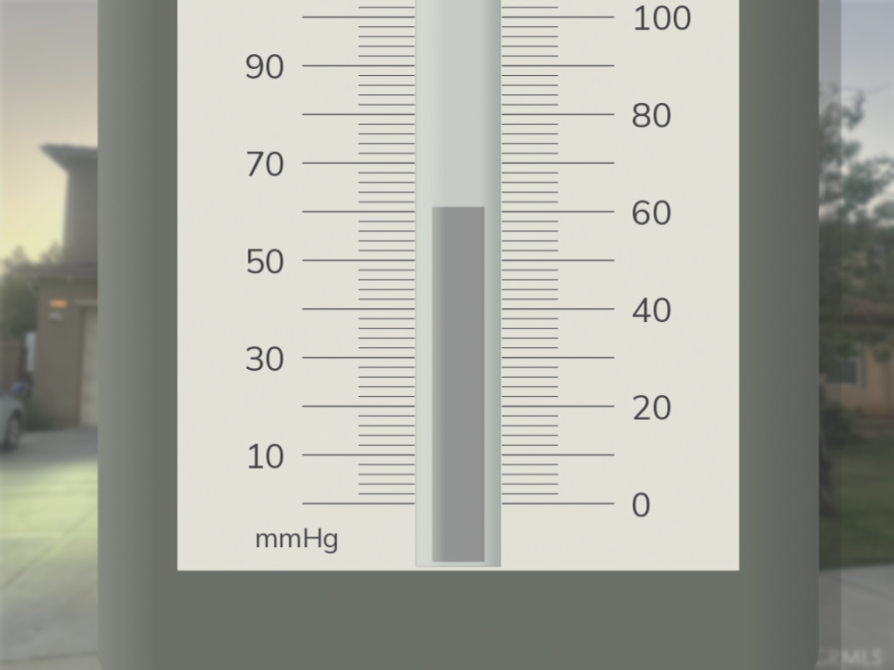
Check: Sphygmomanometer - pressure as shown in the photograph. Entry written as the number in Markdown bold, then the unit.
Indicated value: **61** mmHg
